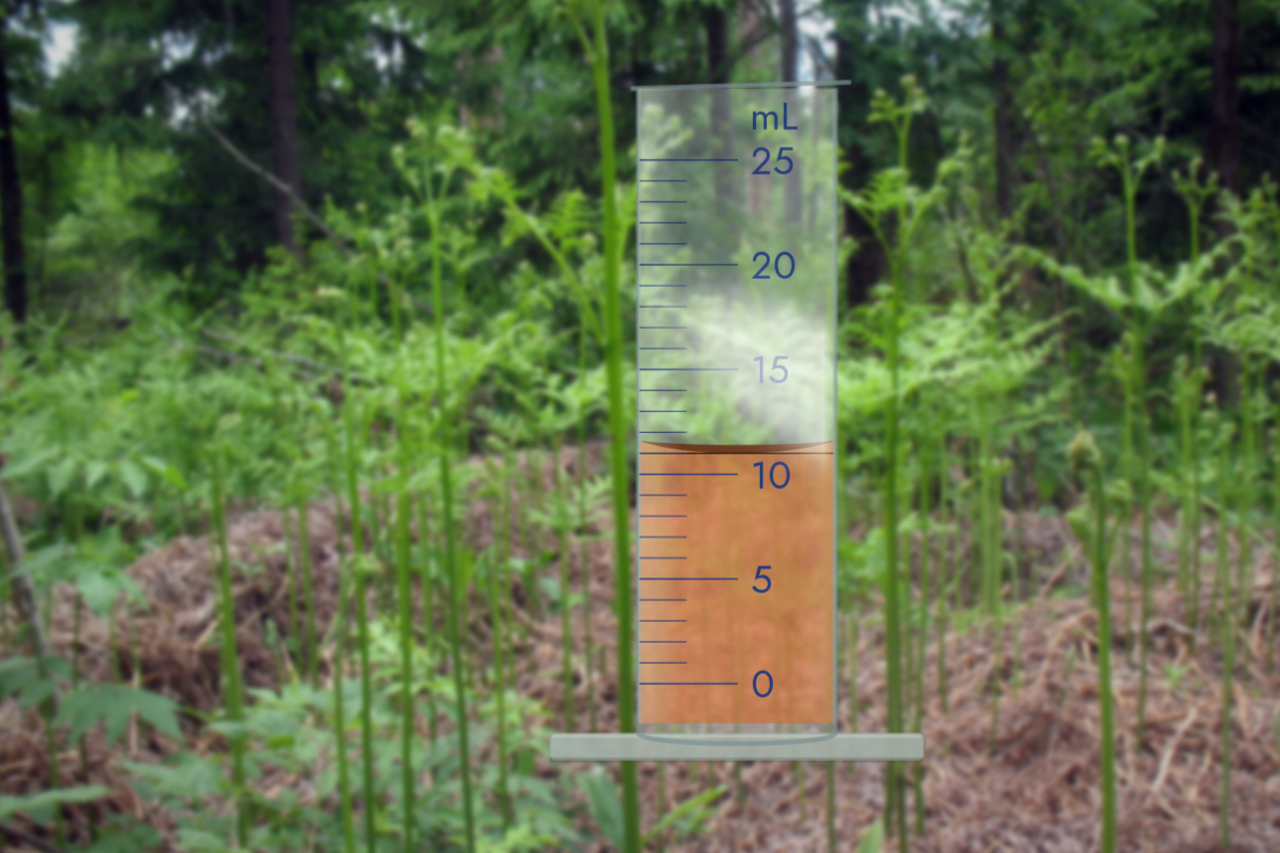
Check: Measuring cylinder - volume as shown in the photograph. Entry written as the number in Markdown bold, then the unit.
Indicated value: **11** mL
